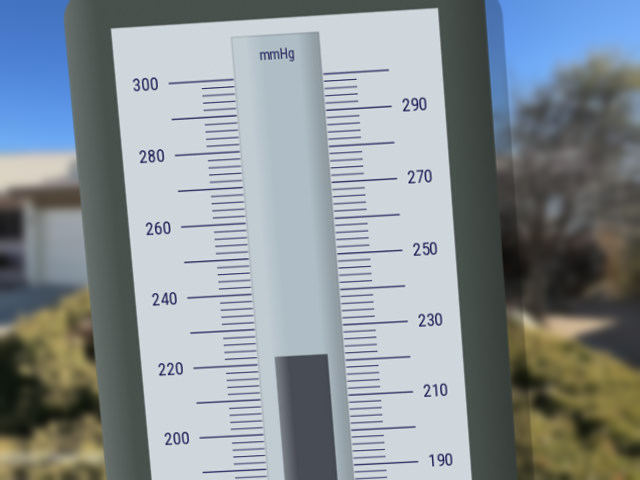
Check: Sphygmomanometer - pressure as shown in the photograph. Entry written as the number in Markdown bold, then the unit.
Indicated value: **222** mmHg
